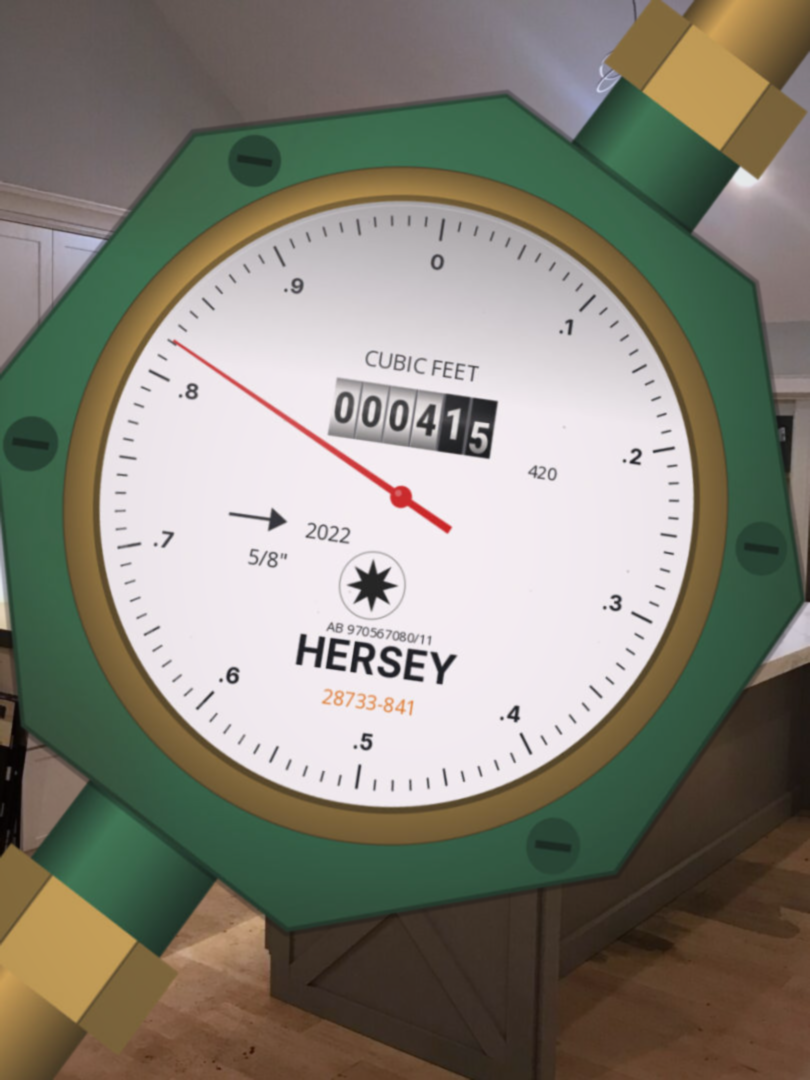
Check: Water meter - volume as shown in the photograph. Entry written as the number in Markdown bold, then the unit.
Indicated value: **414.82** ft³
